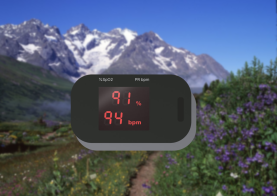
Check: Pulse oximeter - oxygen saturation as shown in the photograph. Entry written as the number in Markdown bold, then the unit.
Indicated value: **91** %
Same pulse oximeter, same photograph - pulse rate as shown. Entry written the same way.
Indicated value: **94** bpm
